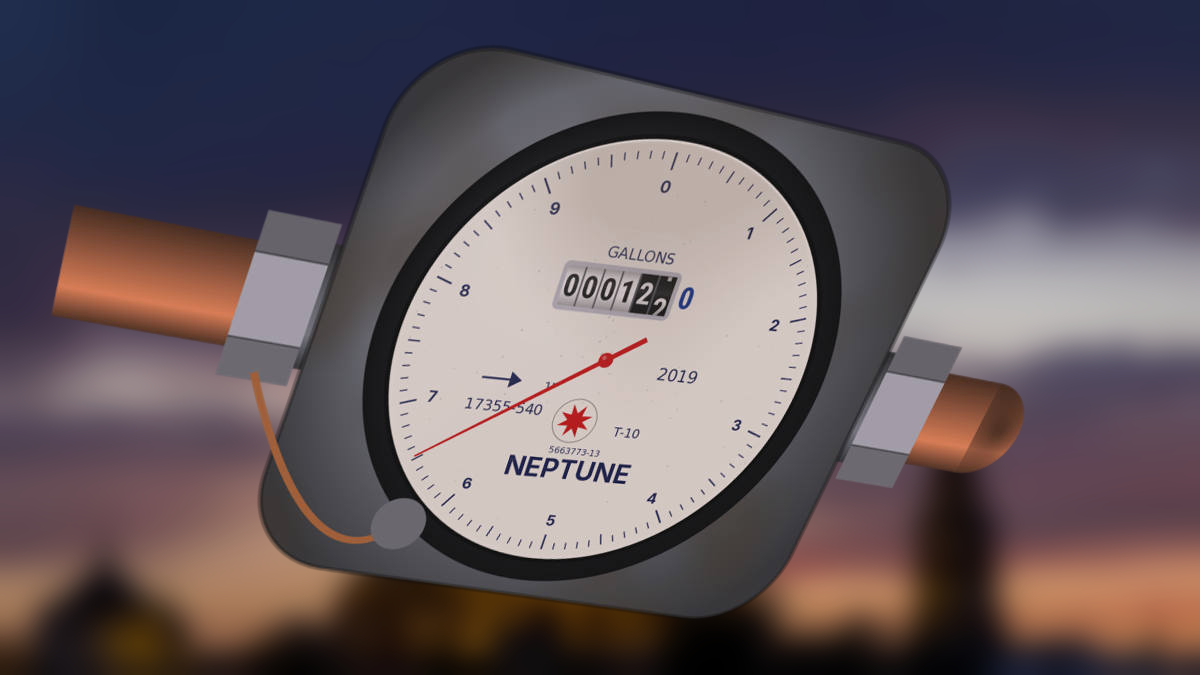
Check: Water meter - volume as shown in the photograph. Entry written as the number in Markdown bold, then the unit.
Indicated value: **1216.5** gal
